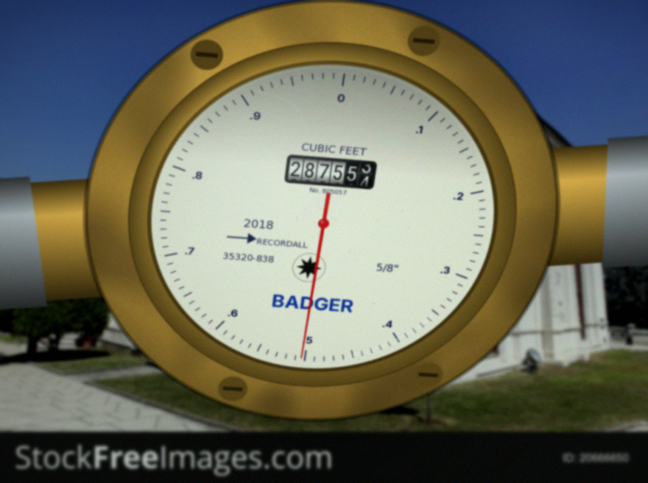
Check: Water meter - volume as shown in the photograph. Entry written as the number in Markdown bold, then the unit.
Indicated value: **287553.50** ft³
